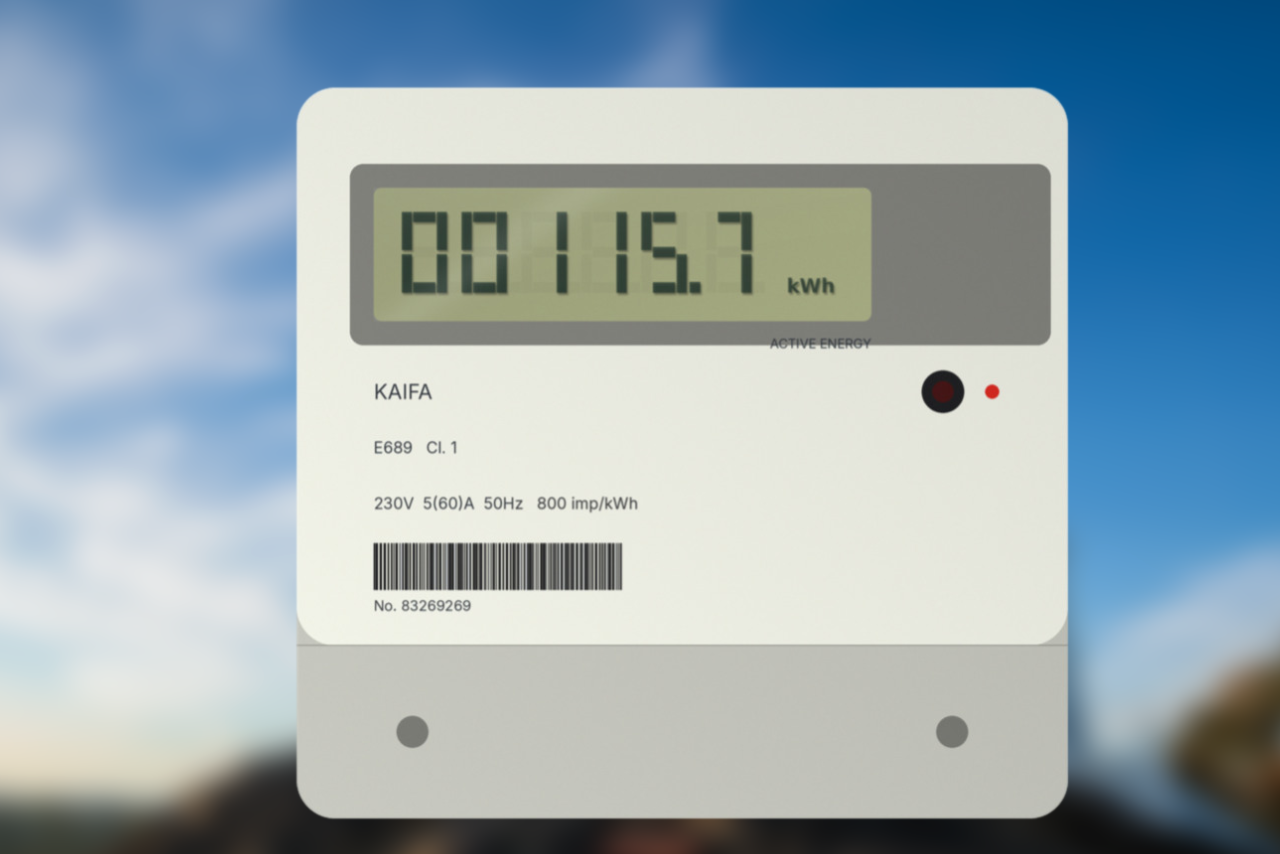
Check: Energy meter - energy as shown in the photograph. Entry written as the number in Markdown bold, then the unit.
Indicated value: **115.7** kWh
